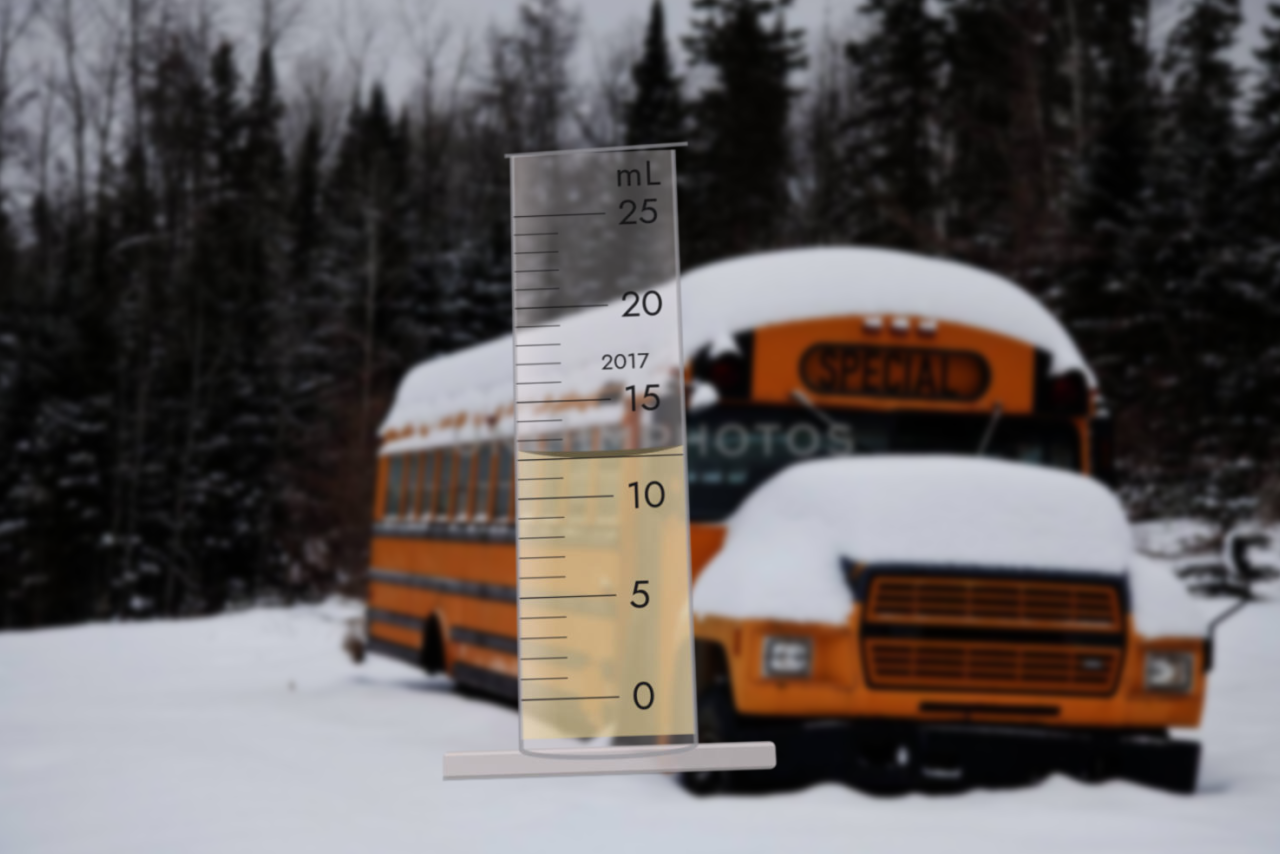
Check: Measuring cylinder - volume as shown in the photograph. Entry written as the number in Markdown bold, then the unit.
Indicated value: **12** mL
